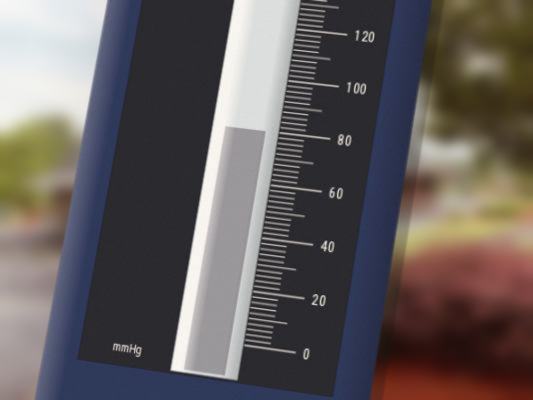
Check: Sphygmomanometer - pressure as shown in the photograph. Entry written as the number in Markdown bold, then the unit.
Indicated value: **80** mmHg
